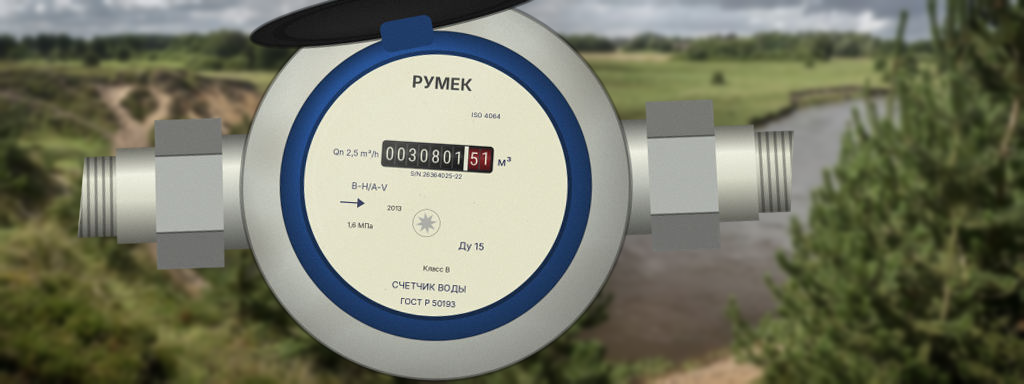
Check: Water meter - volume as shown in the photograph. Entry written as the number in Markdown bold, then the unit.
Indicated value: **30801.51** m³
